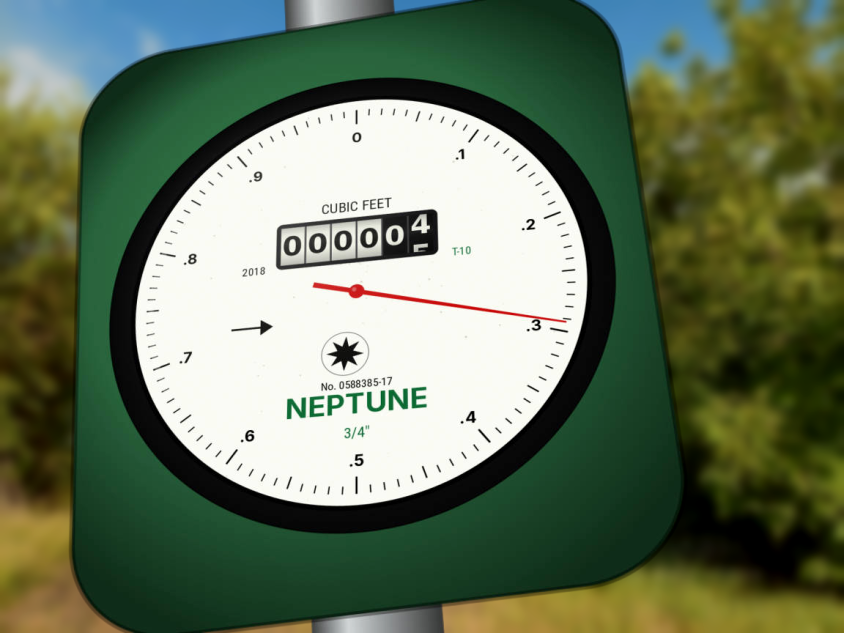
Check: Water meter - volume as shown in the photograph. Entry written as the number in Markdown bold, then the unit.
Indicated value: **4.29** ft³
